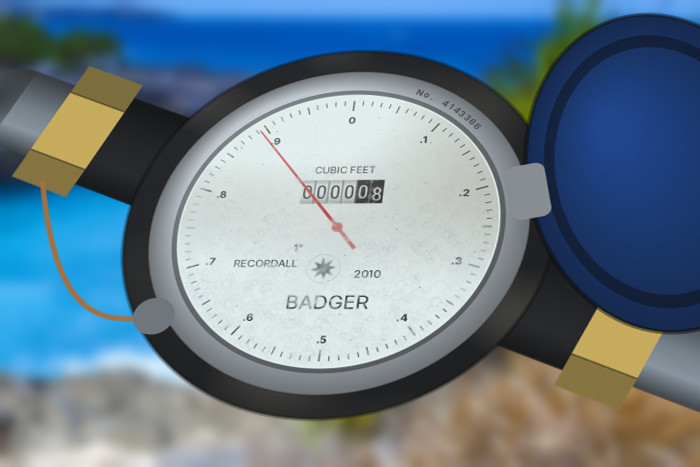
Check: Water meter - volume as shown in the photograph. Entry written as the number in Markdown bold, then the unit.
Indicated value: **7.89** ft³
